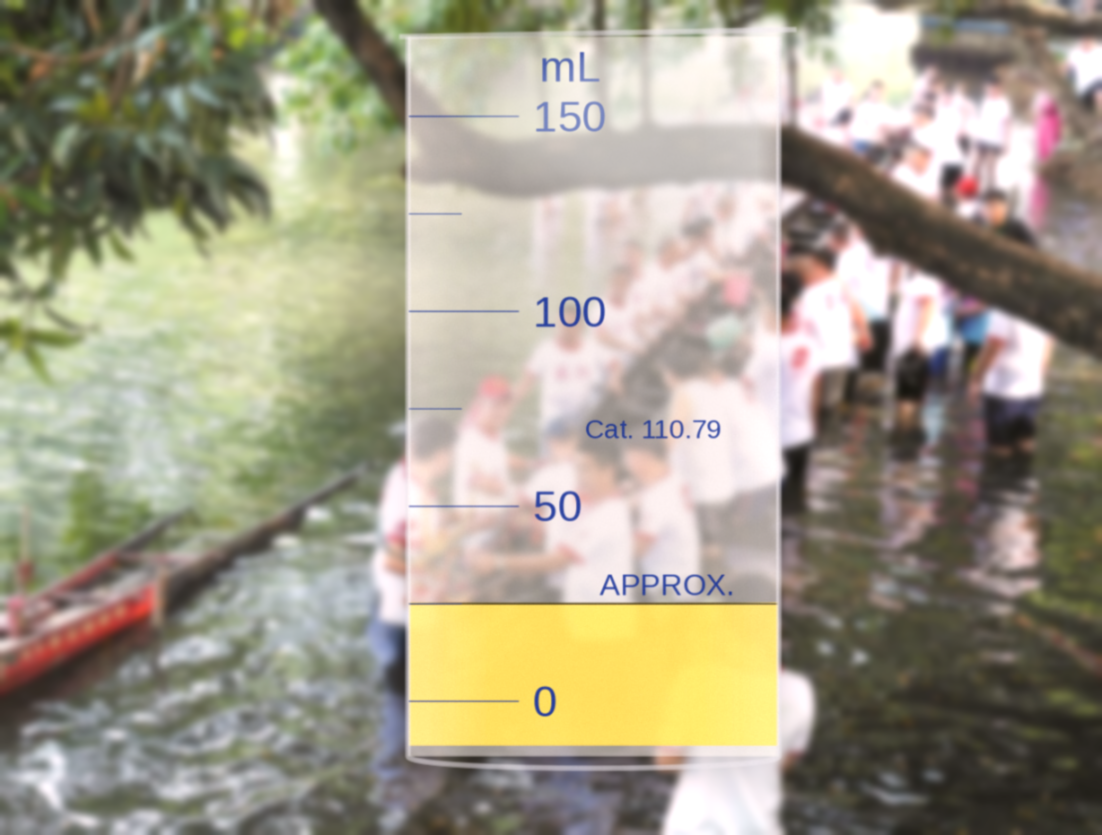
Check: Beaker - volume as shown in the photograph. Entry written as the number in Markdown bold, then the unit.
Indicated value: **25** mL
